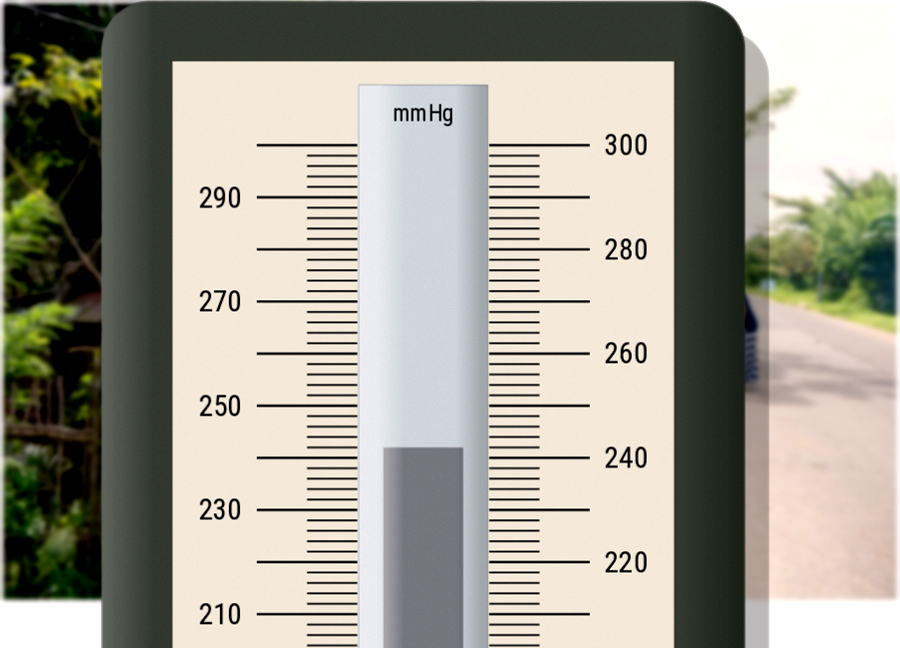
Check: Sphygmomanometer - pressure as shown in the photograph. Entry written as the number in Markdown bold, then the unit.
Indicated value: **242** mmHg
